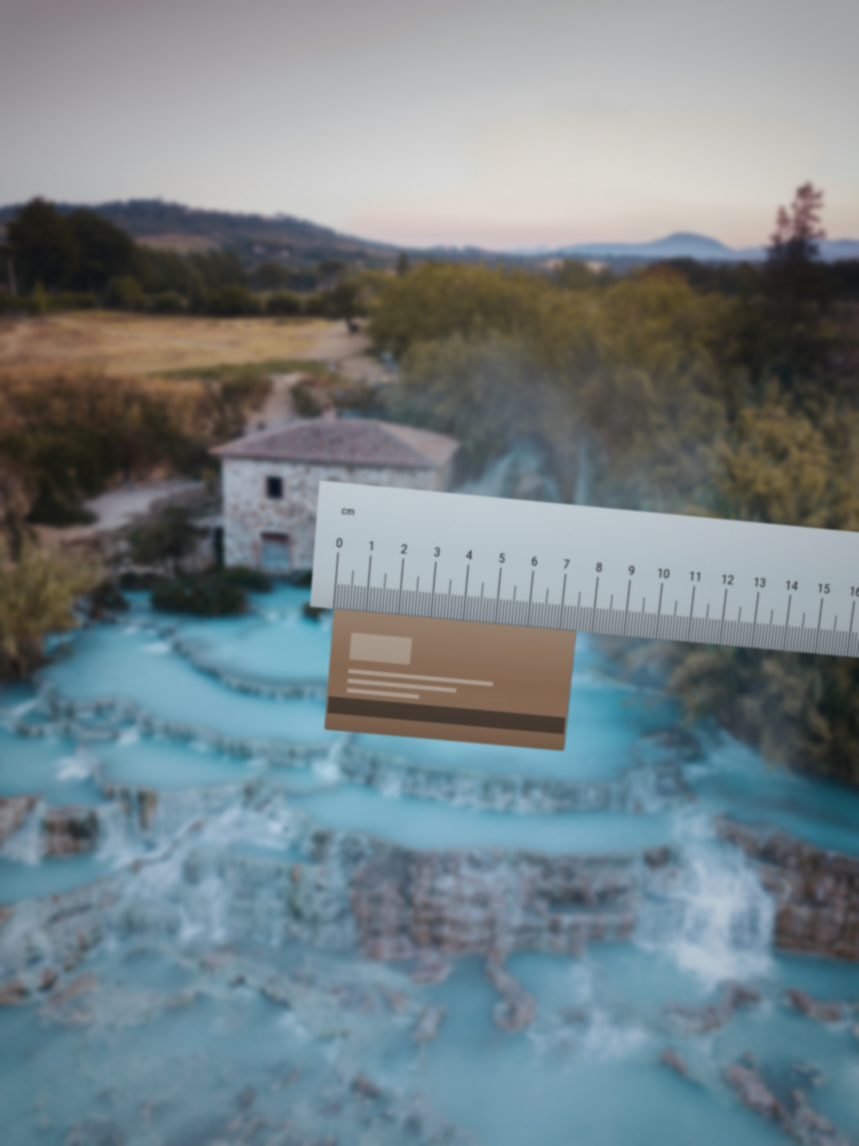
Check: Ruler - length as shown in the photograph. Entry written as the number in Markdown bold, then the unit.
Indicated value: **7.5** cm
